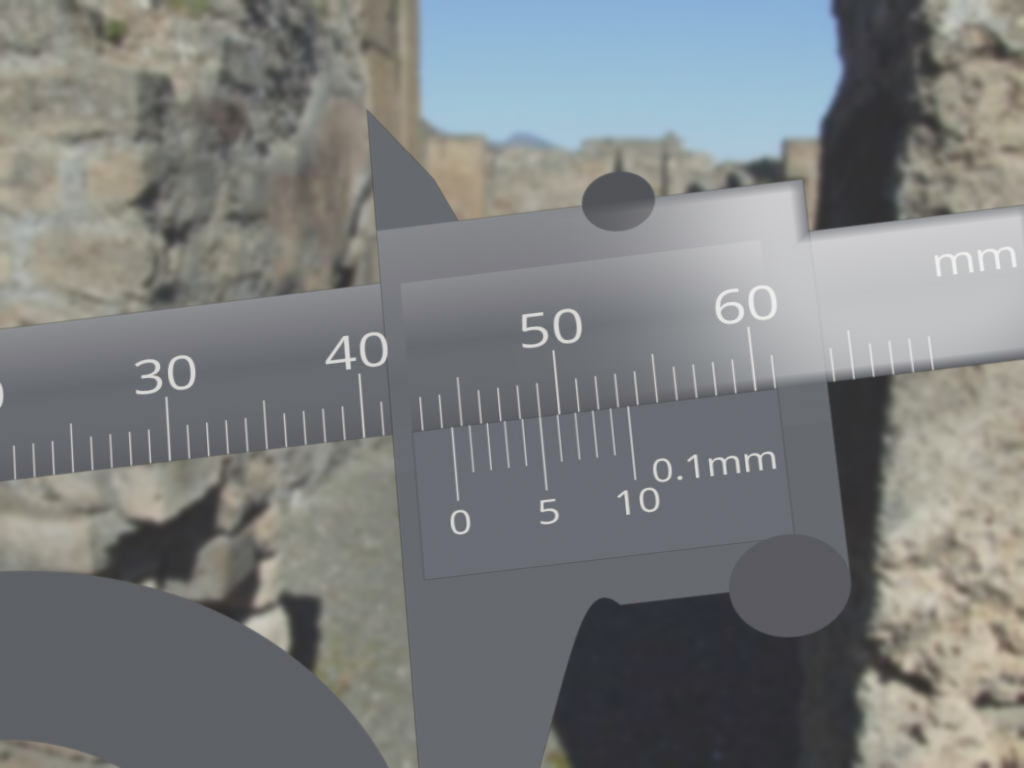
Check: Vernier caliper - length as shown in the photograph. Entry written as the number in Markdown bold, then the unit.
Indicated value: **44.5** mm
